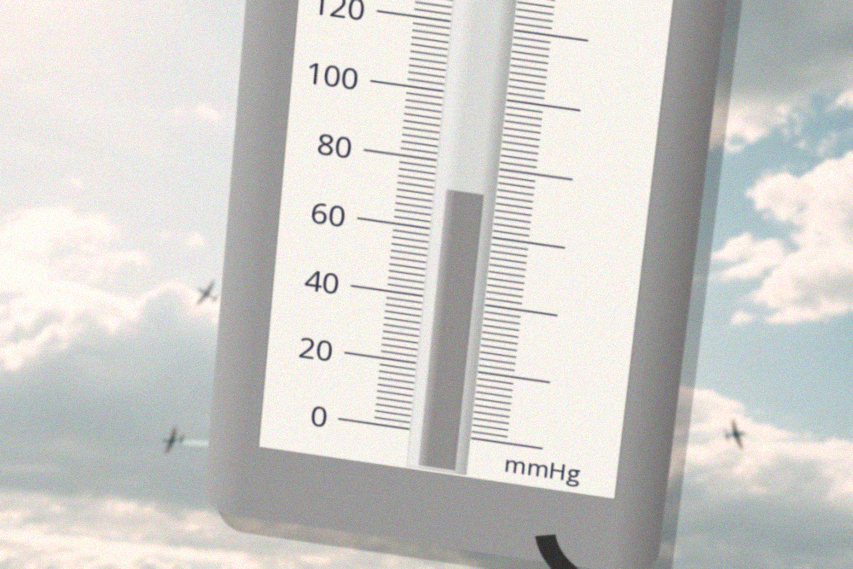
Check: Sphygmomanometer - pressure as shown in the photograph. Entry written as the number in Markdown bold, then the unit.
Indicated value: **72** mmHg
